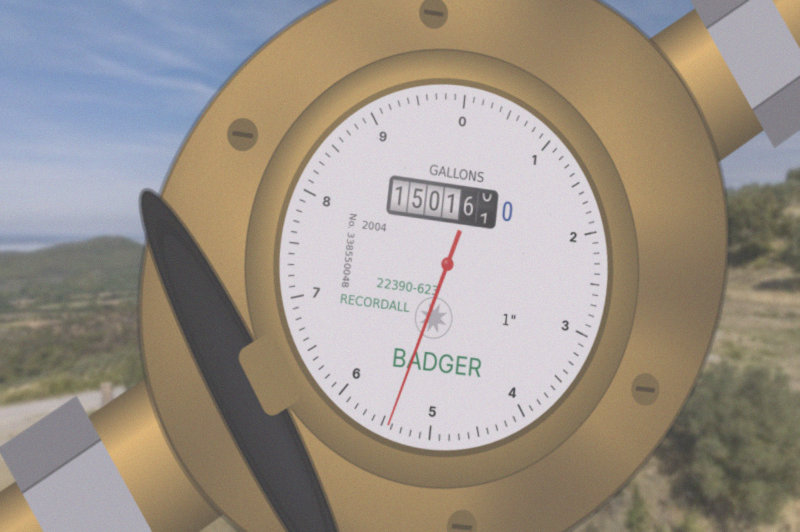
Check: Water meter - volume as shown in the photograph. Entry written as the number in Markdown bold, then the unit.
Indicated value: **1501605.4** gal
